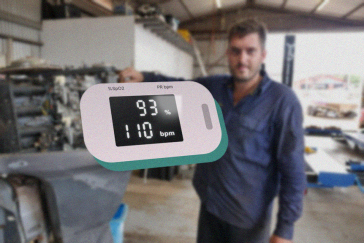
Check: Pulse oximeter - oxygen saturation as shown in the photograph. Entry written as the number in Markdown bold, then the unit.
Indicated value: **93** %
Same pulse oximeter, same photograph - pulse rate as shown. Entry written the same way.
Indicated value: **110** bpm
